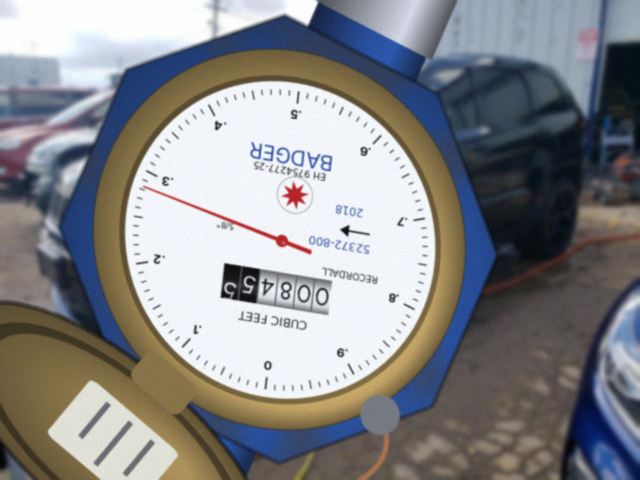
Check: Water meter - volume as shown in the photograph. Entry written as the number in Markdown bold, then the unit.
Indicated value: **8455.28** ft³
